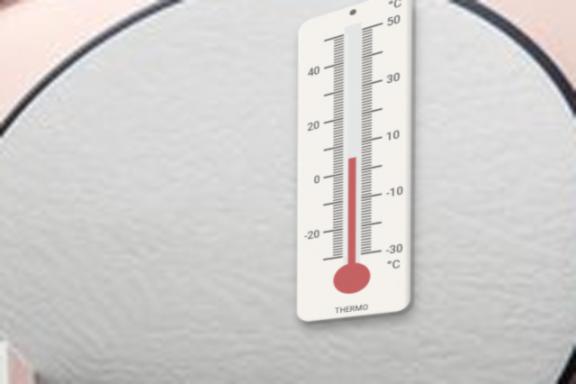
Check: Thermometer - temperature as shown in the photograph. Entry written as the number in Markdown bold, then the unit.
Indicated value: **5** °C
